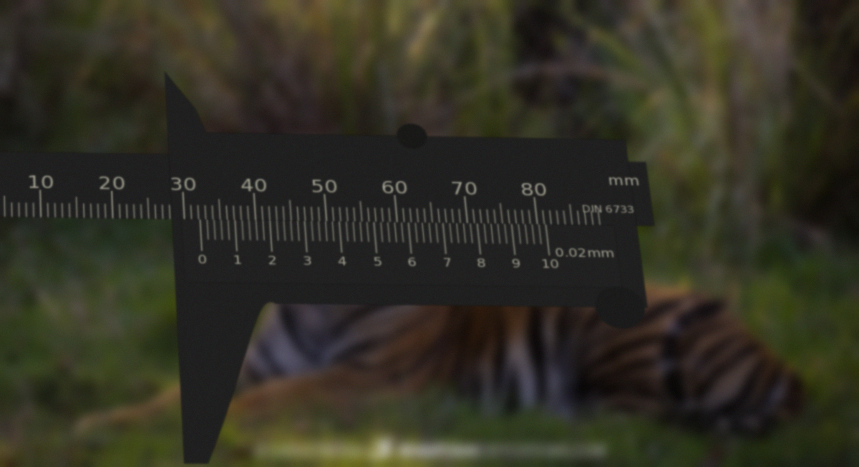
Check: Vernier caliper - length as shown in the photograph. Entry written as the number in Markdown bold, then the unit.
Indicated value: **32.2** mm
